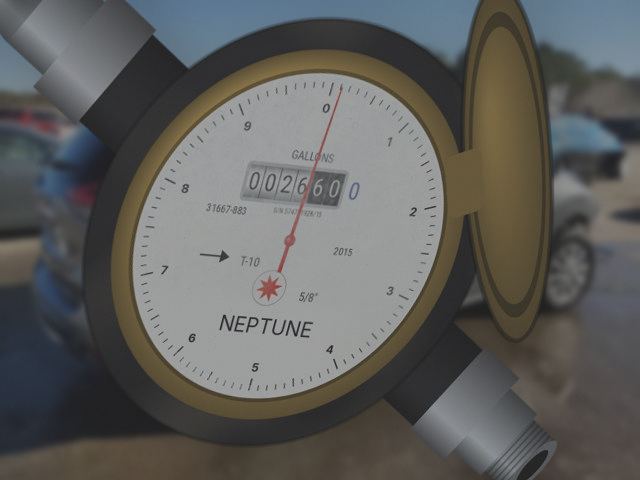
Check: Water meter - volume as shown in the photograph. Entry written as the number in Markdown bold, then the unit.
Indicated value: **26600.1** gal
